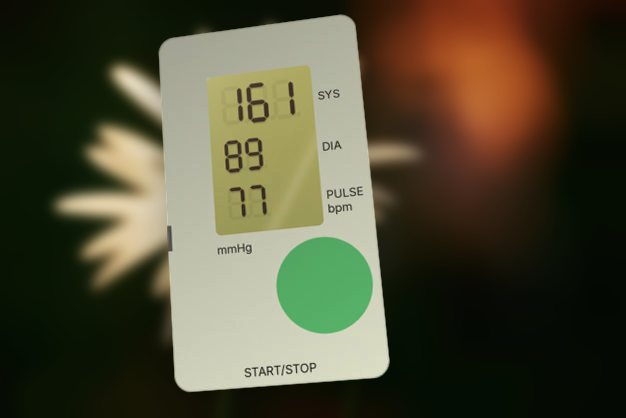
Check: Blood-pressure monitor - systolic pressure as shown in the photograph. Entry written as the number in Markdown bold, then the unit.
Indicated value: **161** mmHg
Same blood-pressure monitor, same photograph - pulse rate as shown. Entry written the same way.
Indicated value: **77** bpm
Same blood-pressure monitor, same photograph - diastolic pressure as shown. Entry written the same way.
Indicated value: **89** mmHg
